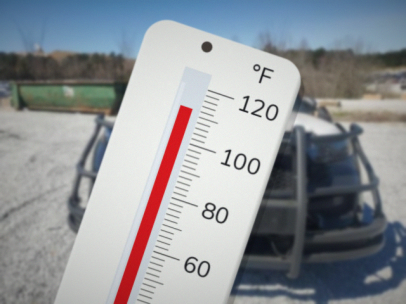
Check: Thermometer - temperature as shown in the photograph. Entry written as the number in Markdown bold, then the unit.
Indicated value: **112** °F
